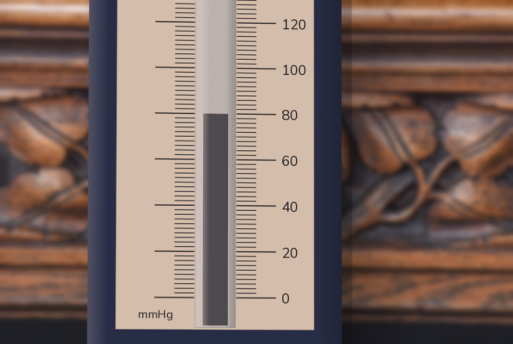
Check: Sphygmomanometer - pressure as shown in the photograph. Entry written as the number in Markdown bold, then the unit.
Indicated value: **80** mmHg
